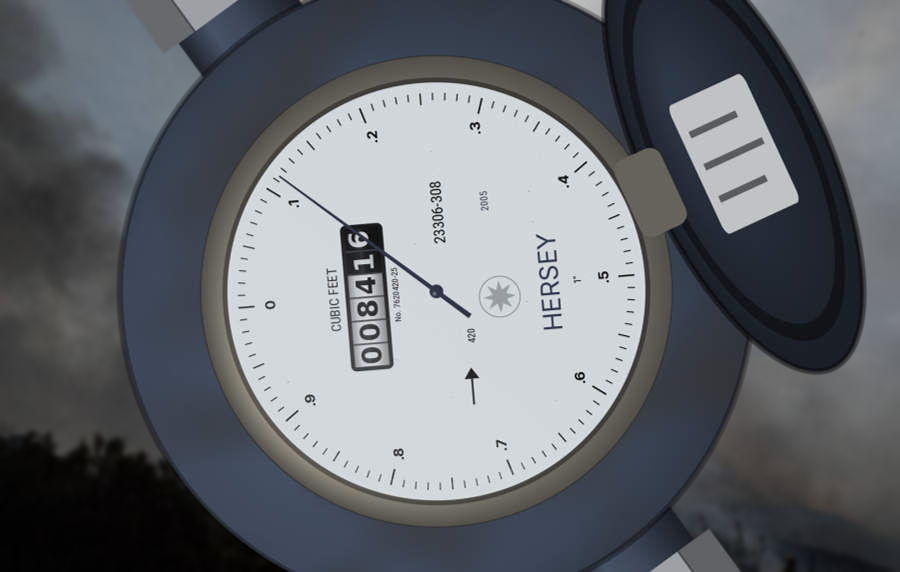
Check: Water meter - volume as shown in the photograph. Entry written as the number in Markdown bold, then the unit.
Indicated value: **8416.11** ft³
